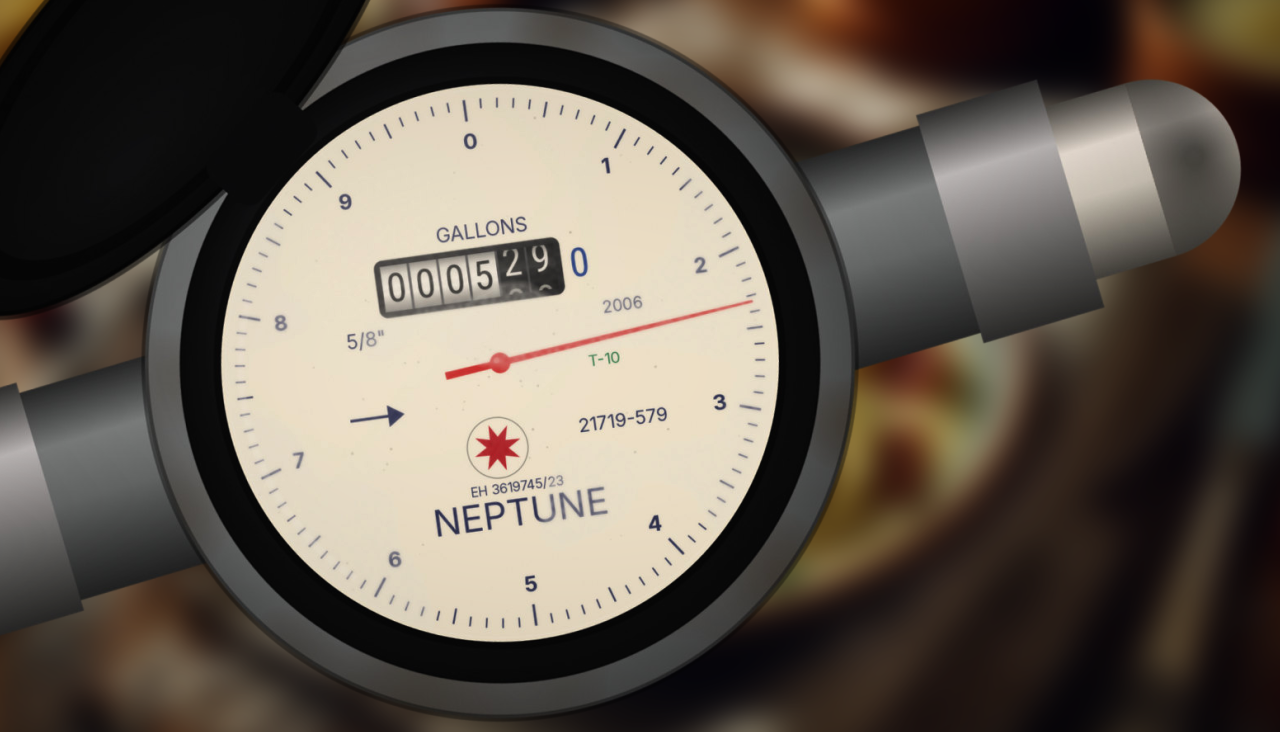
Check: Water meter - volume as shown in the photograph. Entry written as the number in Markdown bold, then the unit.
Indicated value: **5292.3** gal
